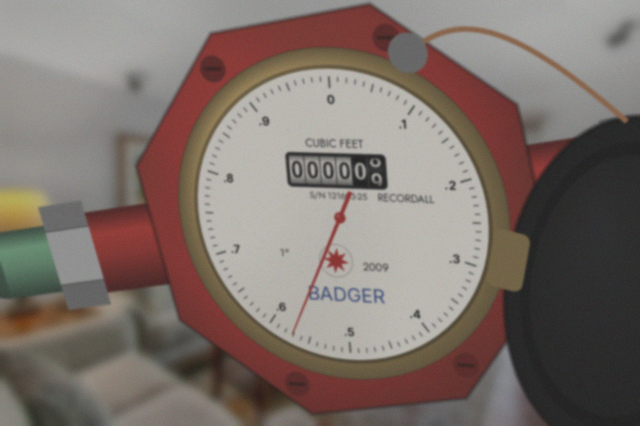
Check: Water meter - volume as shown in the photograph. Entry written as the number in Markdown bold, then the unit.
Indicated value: **8.57** ft³
